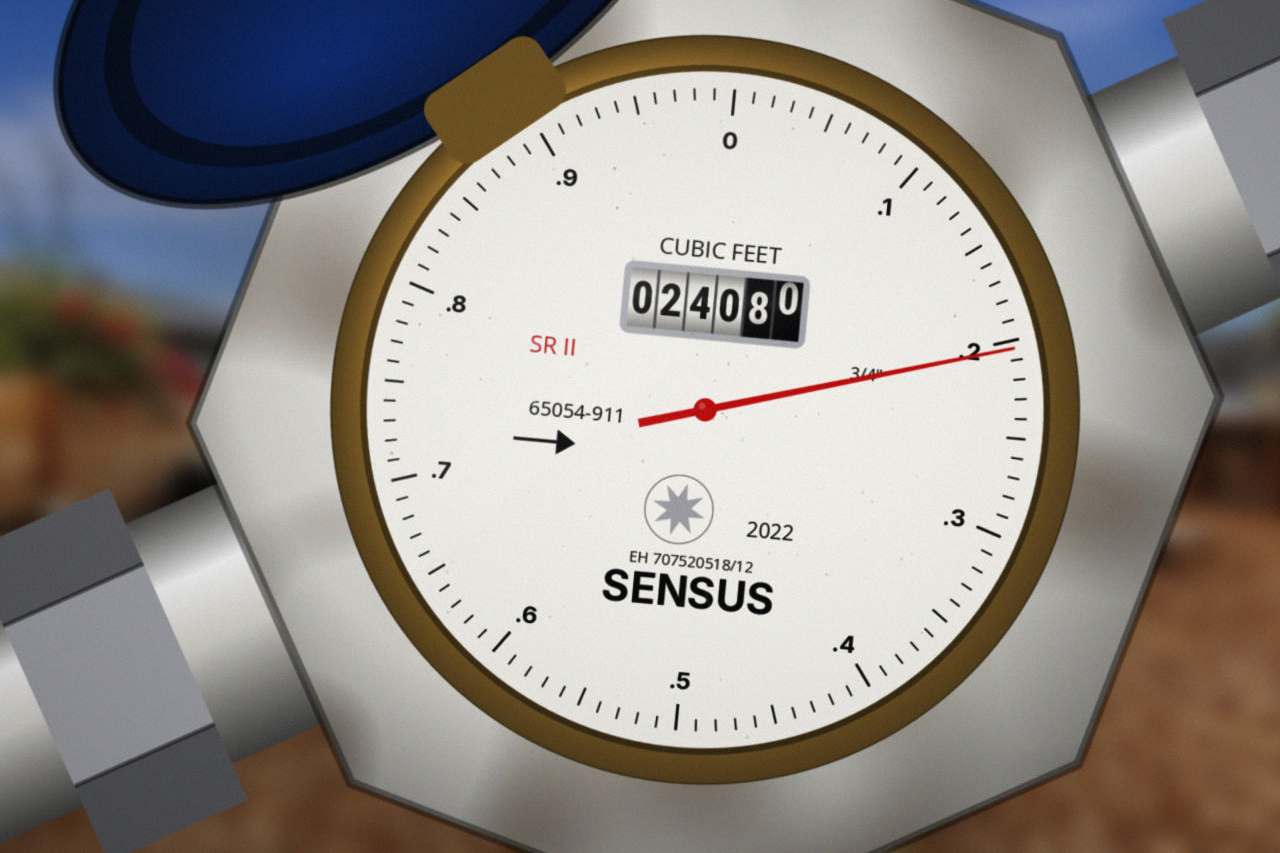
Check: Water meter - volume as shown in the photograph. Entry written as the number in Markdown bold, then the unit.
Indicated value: **24080.20** ft³
